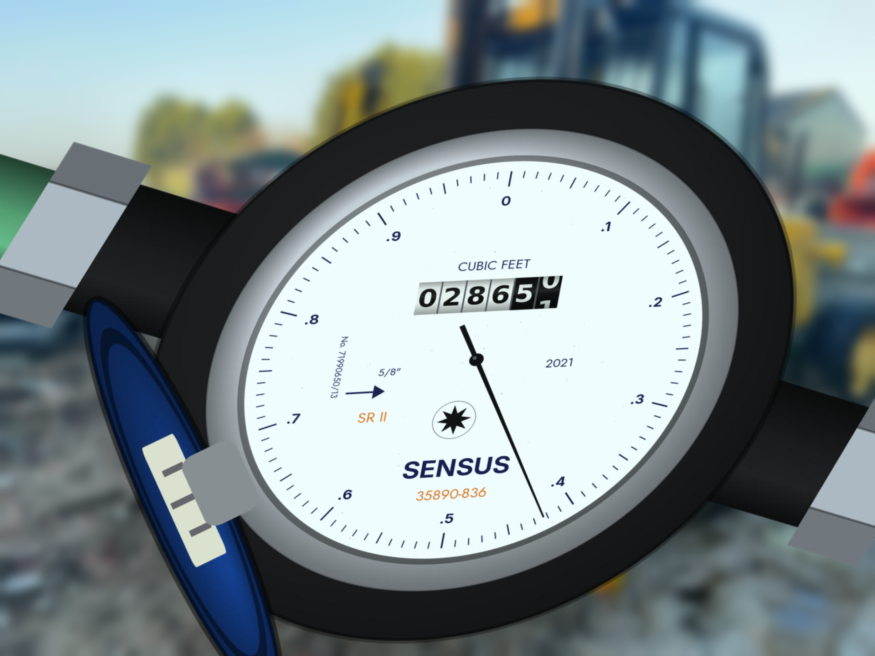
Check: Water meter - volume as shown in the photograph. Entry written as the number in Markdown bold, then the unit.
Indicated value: **28650.42** ft³
